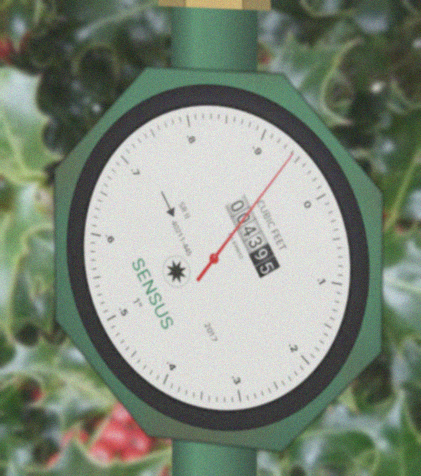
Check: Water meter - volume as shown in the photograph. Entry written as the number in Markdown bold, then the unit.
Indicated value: **4394.94** ft³
